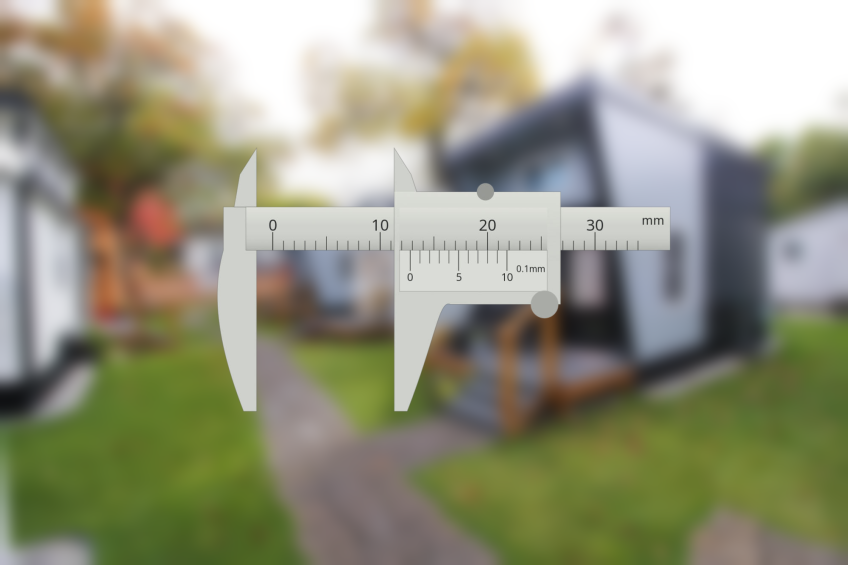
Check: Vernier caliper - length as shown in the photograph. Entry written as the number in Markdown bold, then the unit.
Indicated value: **12.8** mm
